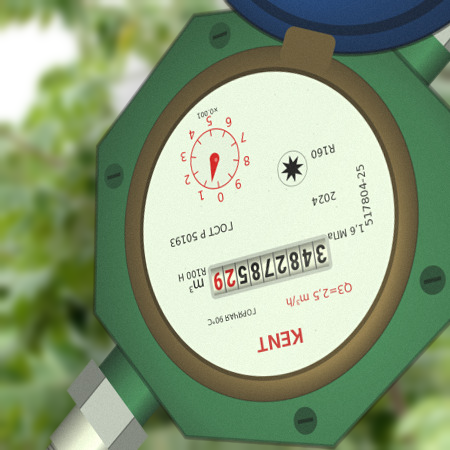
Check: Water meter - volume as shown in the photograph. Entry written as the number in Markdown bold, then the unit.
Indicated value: **3482785.290** m³
